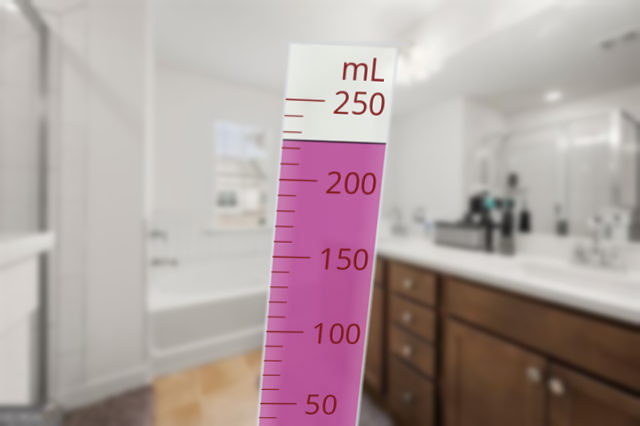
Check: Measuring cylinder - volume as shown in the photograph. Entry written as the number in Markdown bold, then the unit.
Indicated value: **225** mL
